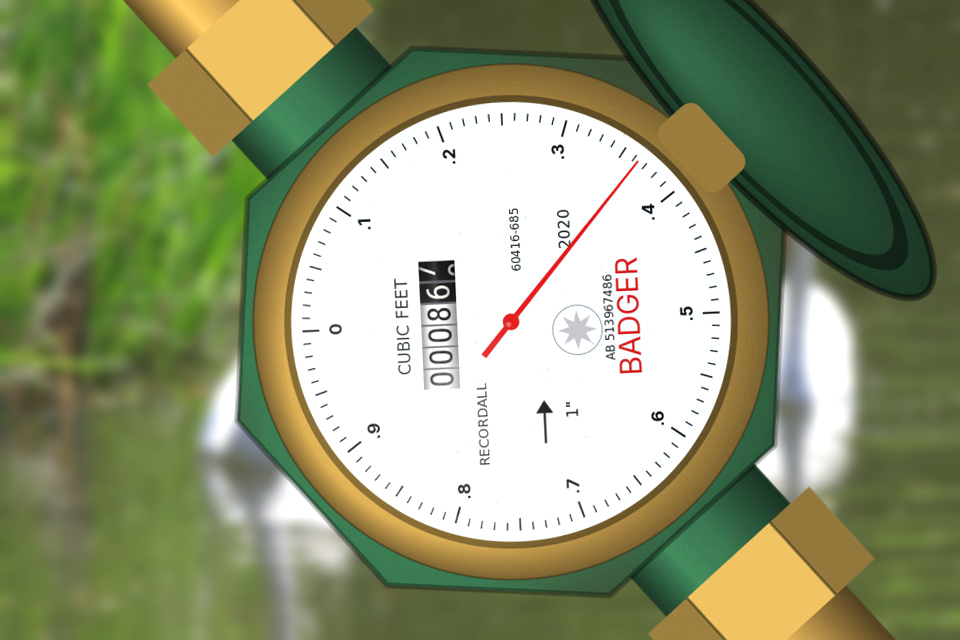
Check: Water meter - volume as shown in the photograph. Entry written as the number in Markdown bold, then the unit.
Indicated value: **867.36** ft³
